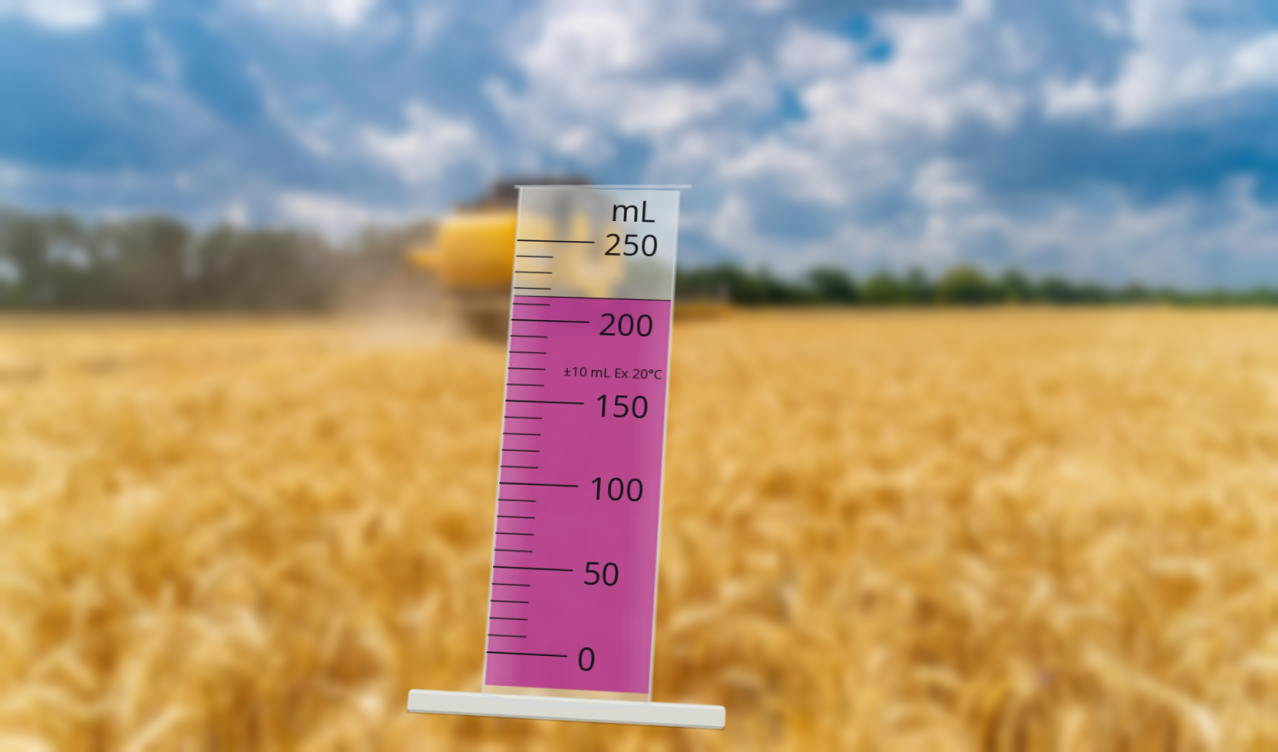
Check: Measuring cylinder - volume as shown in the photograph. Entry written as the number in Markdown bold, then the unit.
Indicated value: **215** mL
